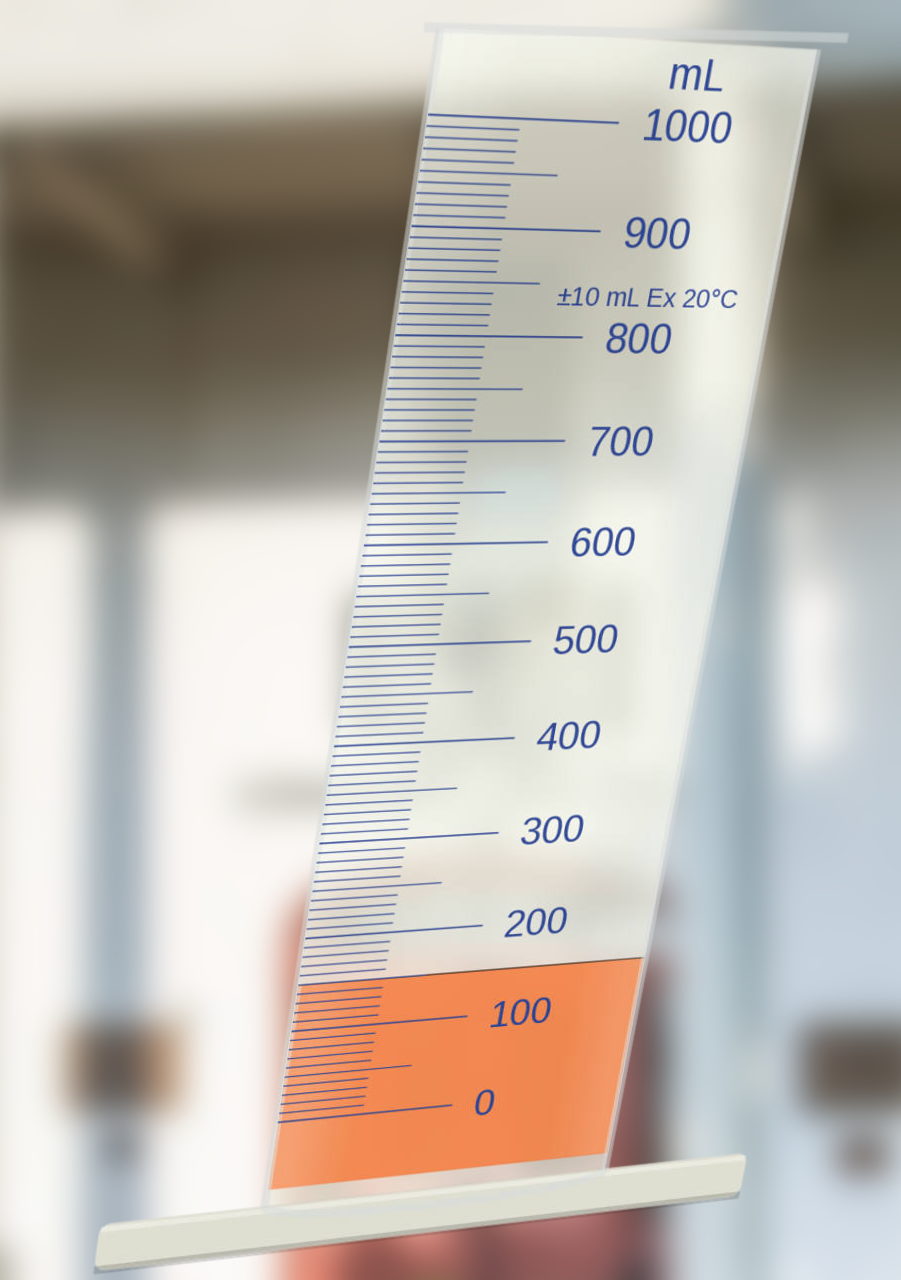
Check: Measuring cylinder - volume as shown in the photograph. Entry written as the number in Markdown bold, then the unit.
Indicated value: **150** mL
